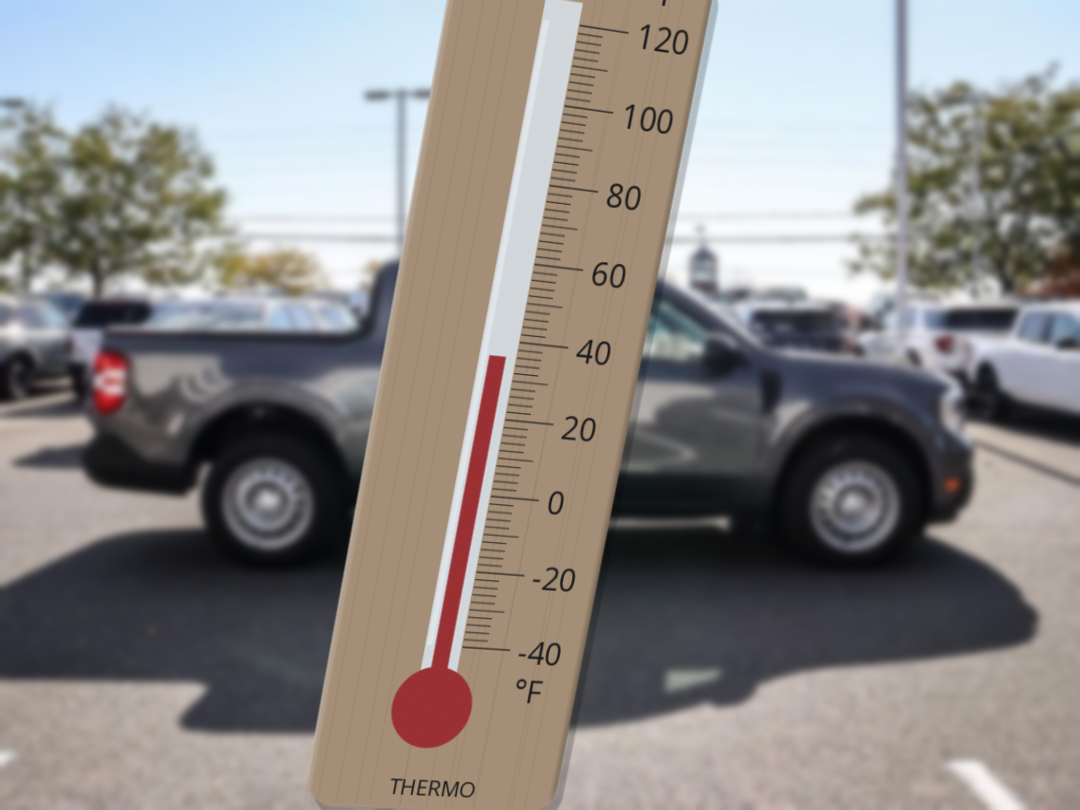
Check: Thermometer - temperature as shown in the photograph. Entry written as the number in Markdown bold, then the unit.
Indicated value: **36** °F
